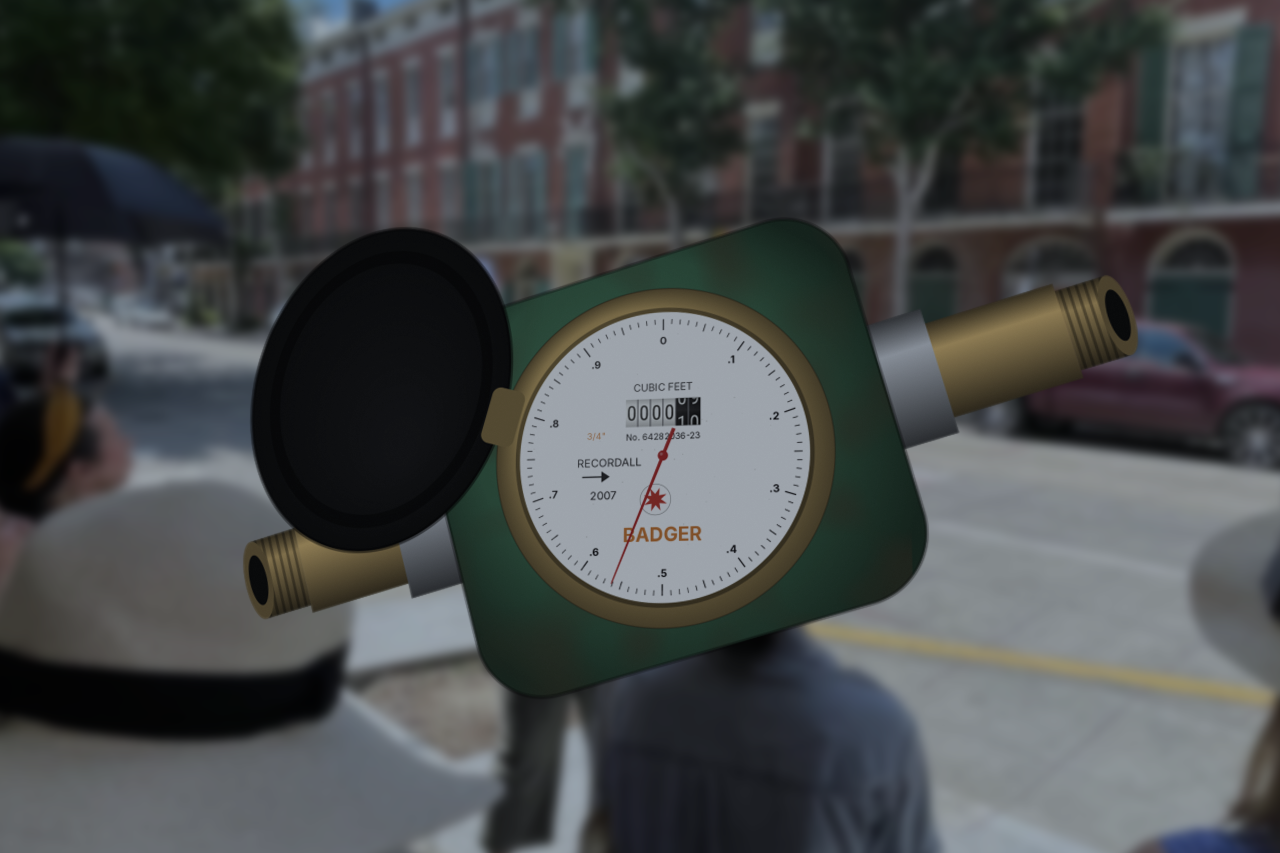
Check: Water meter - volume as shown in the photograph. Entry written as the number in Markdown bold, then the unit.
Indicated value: **9.56** ft³
